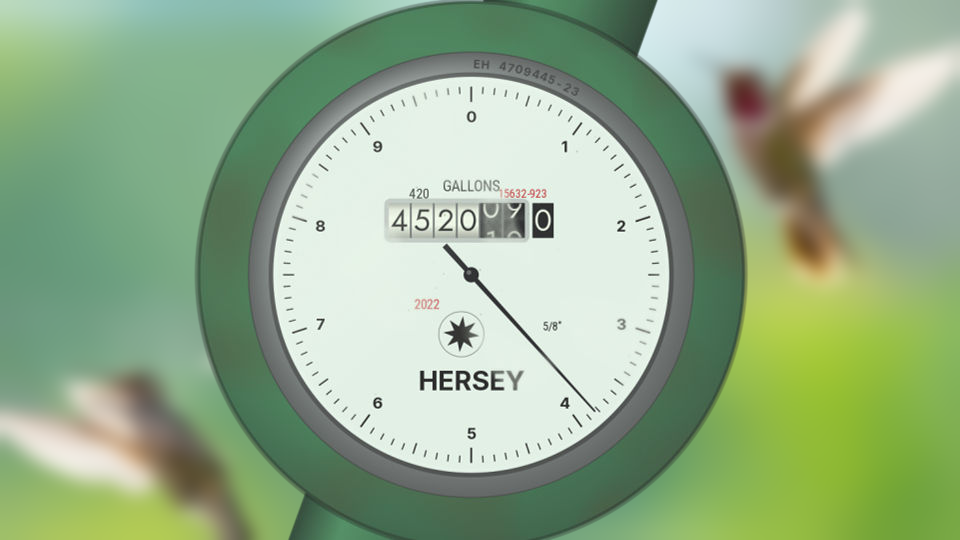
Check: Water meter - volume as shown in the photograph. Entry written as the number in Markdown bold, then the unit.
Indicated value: **4520093.8** gal
